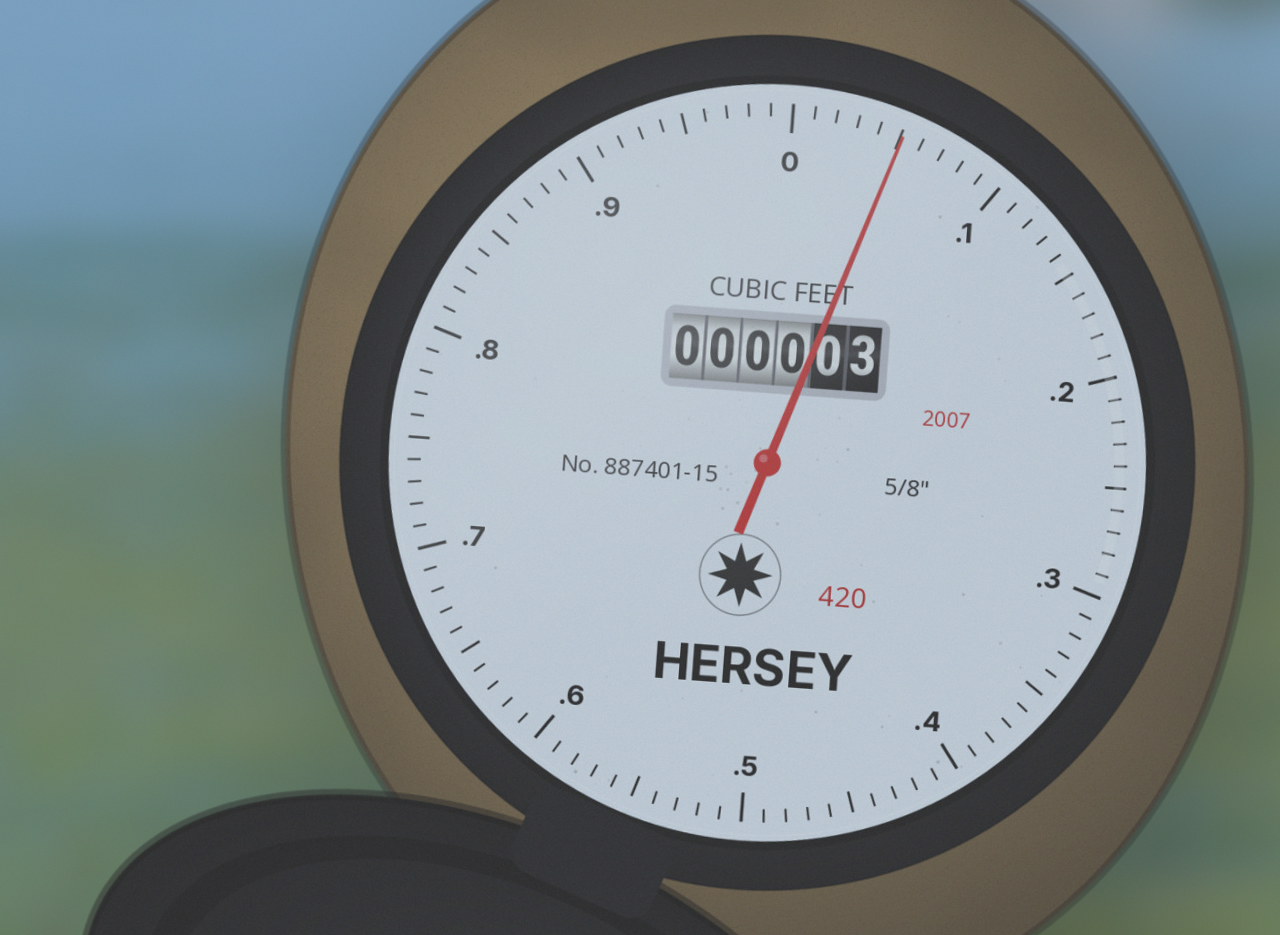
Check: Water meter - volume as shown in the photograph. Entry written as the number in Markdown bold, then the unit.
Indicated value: **3.05** ft³
